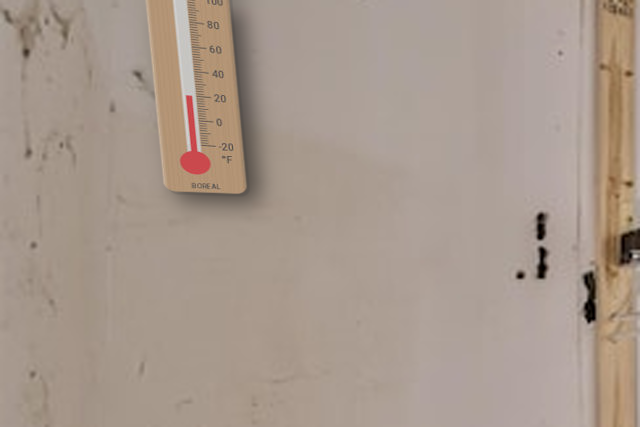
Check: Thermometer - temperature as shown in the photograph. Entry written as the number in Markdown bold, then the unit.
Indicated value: **20** °F
